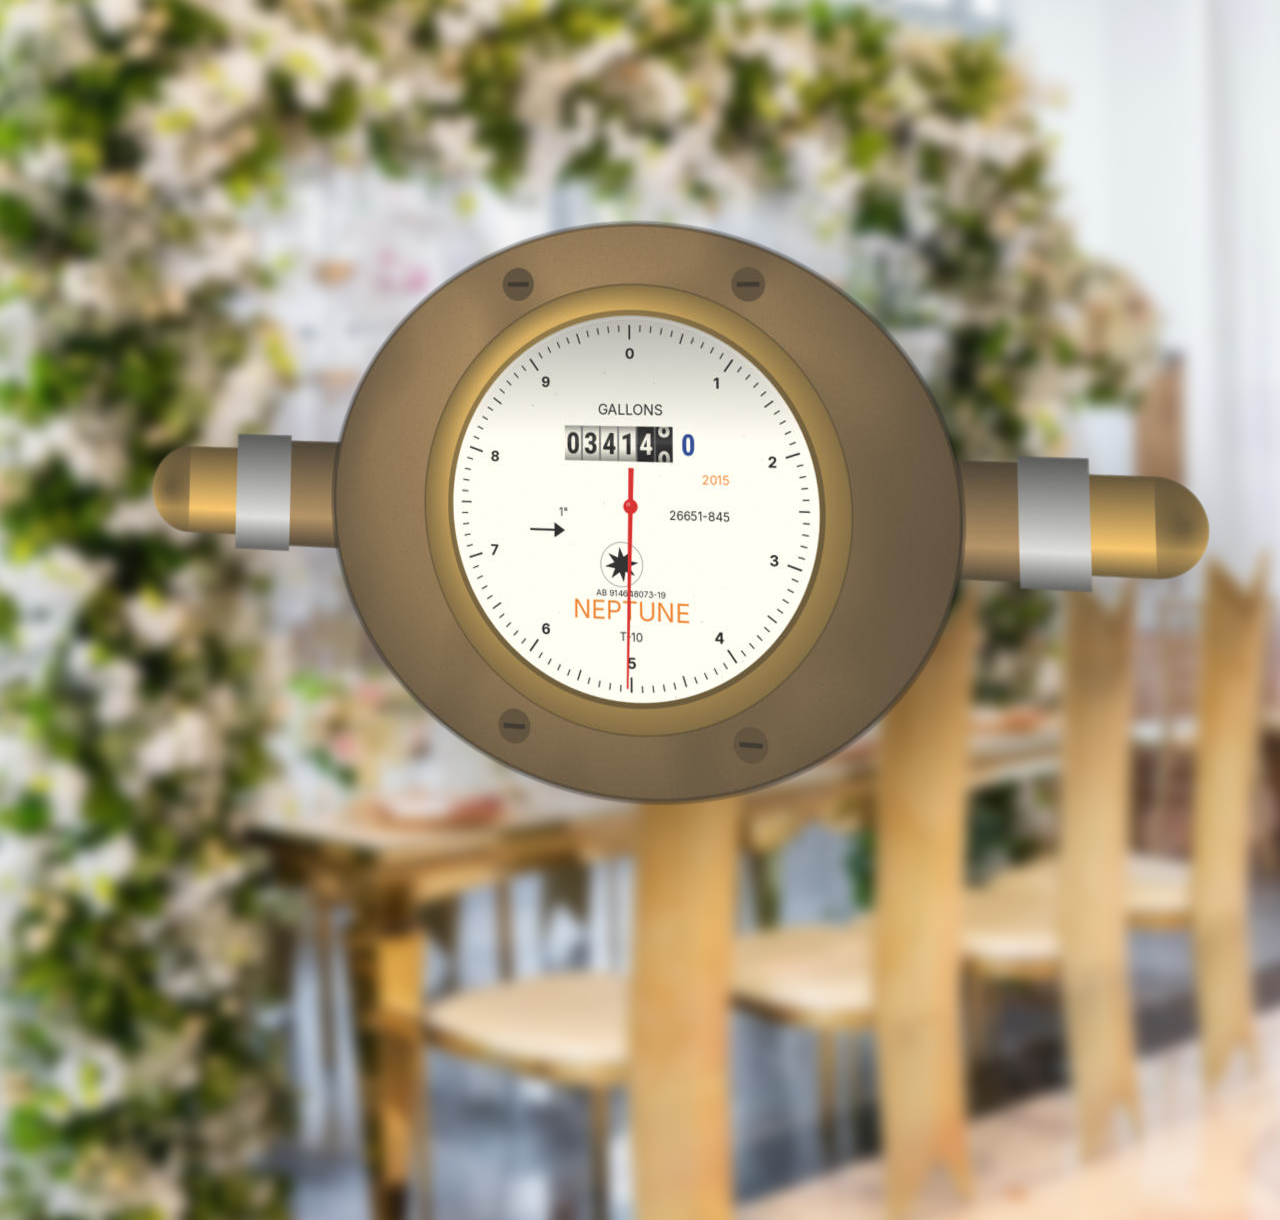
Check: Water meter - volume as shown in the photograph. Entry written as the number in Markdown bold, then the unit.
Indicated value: **341485.0** gal
